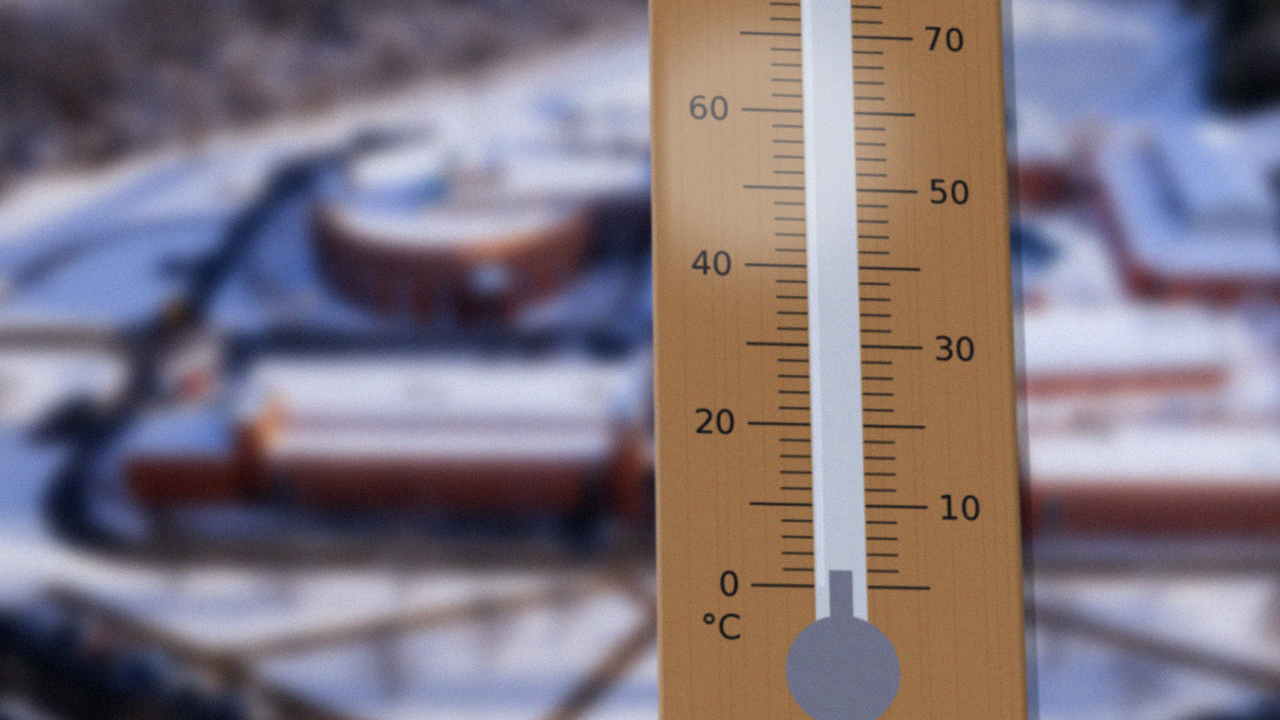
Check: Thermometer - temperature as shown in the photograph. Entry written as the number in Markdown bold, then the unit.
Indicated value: **2** °C
